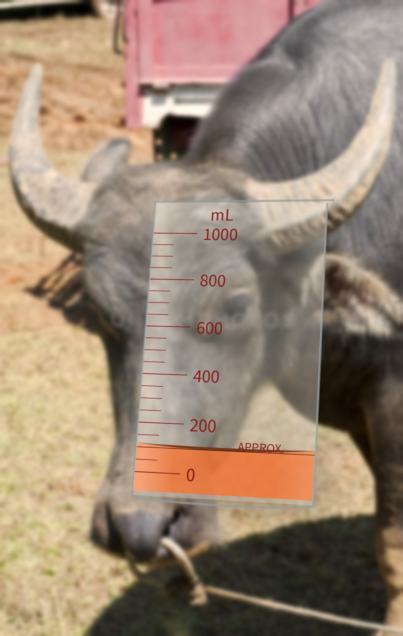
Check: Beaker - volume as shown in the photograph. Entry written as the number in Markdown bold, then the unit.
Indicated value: **100** mL
